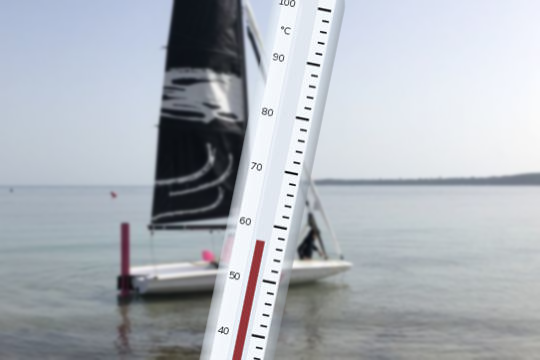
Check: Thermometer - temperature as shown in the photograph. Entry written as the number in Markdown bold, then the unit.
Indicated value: **57** °C
